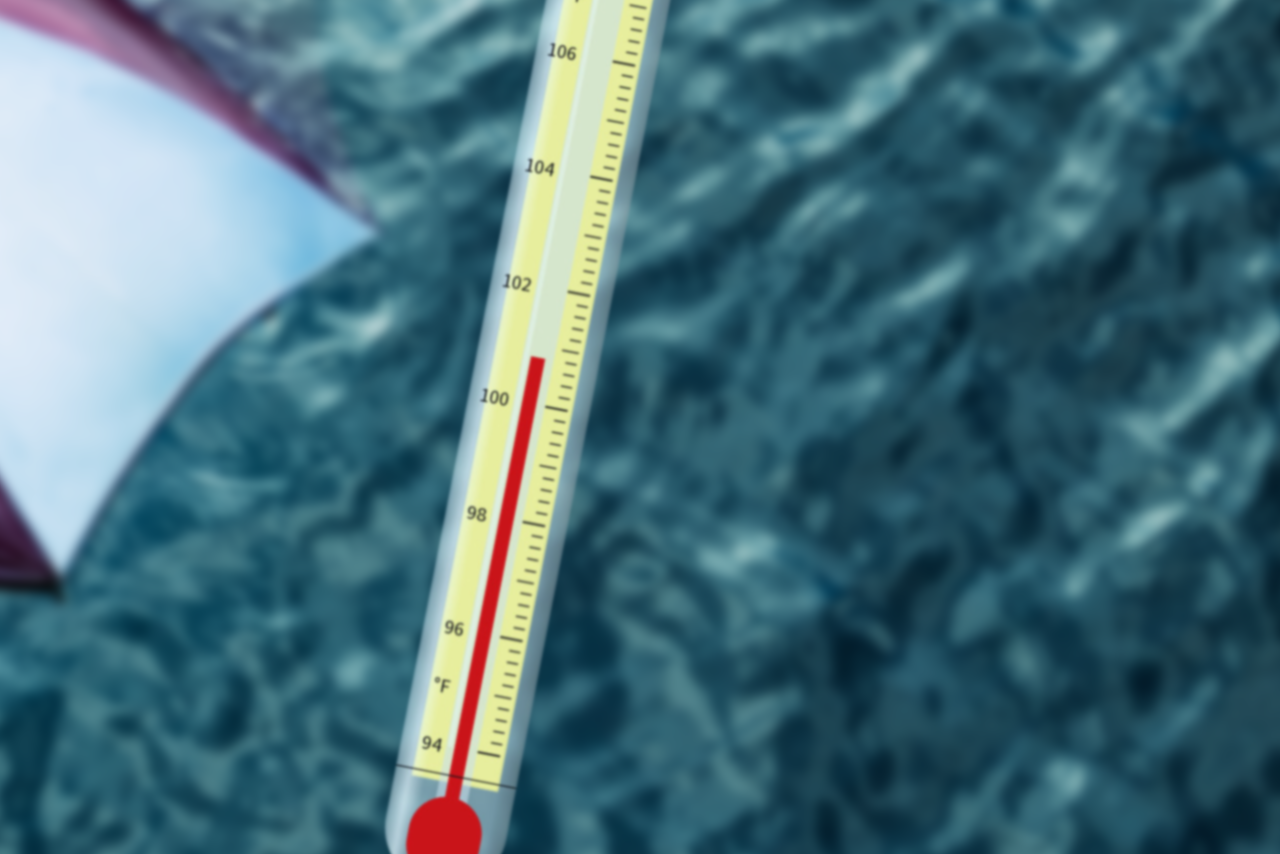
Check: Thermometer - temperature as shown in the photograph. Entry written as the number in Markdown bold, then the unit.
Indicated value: **100.8** °F
